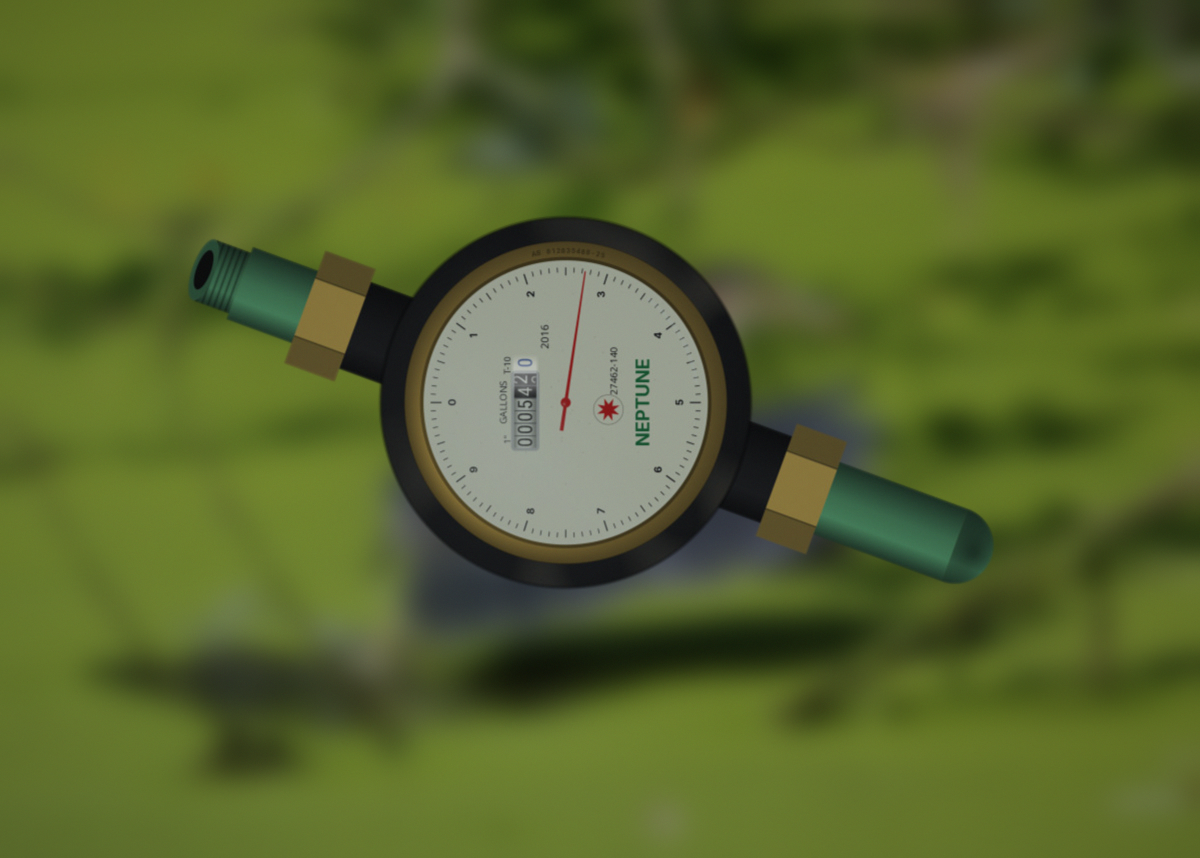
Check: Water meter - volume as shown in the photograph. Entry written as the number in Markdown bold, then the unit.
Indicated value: **5422.7** gal
